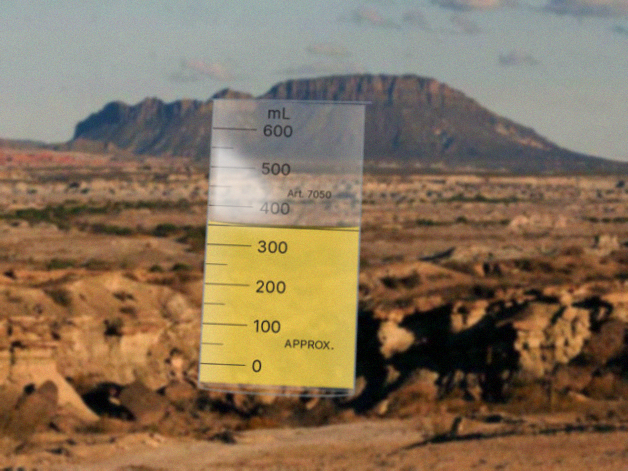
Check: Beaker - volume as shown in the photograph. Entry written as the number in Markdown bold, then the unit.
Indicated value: **350** mL
